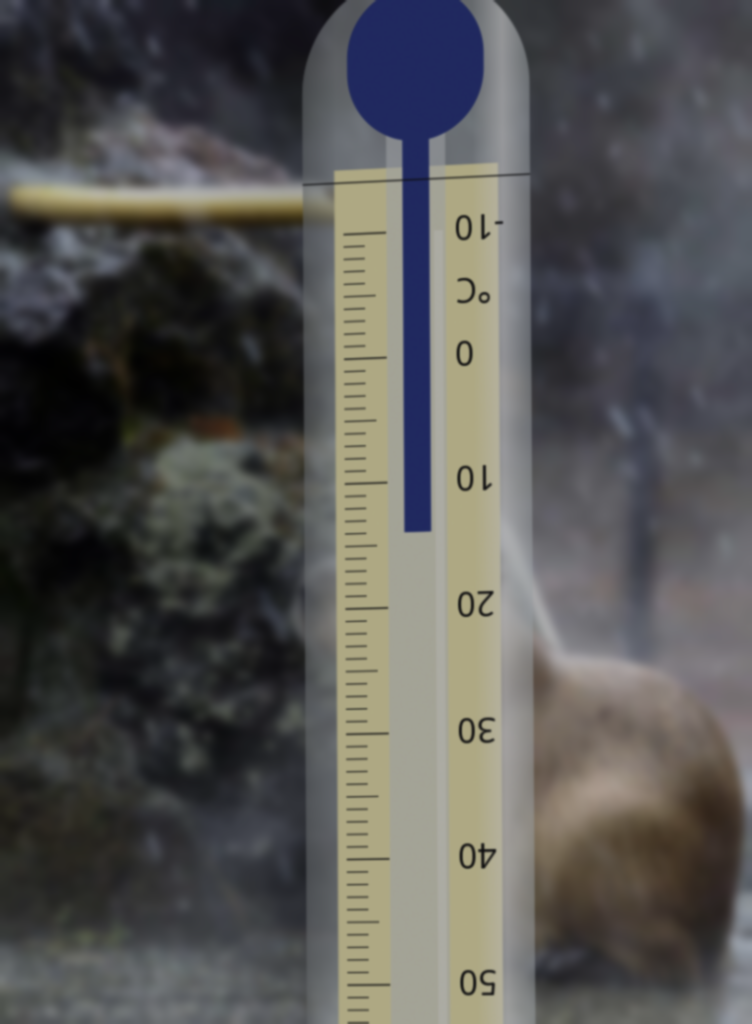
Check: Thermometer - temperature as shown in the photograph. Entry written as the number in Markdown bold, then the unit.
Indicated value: **14** °C
